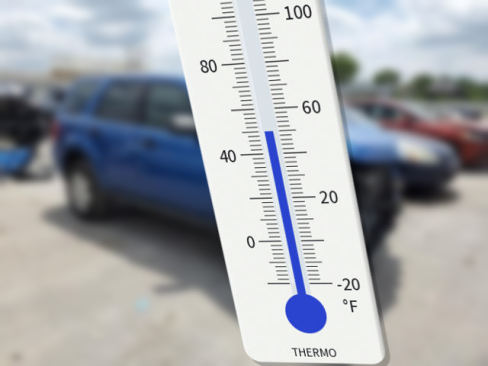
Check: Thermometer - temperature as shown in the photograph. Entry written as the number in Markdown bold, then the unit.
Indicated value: **50** °F
